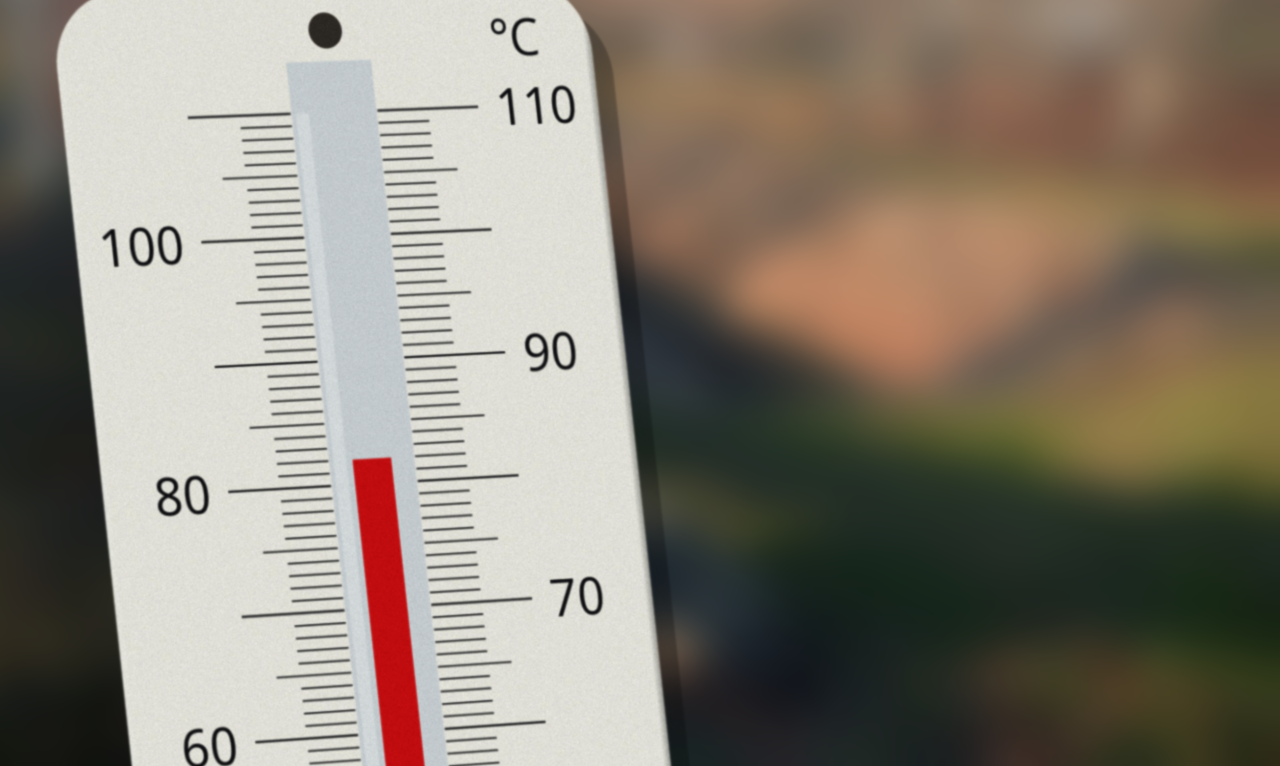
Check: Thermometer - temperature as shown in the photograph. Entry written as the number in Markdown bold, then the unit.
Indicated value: **82** °C
